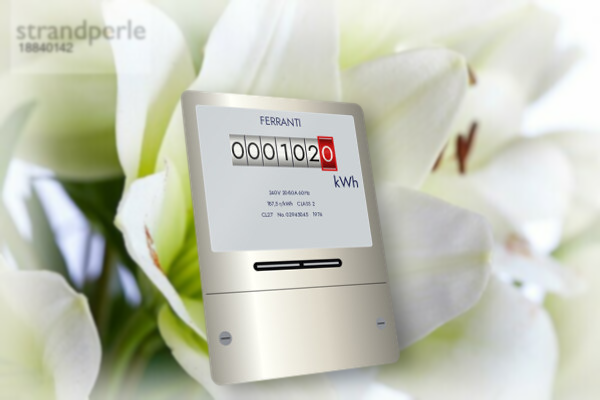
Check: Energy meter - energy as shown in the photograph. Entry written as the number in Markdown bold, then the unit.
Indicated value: **102.0** kWh
